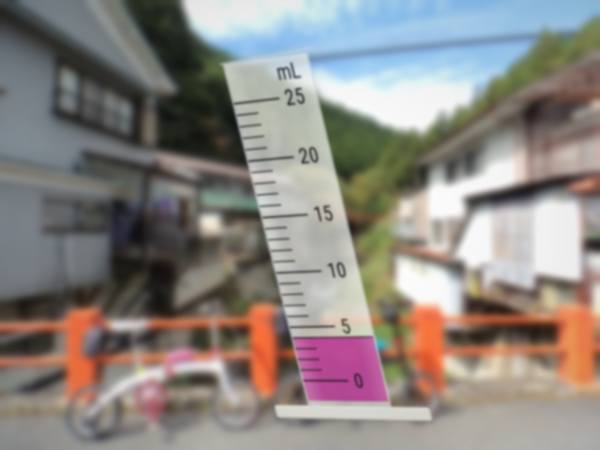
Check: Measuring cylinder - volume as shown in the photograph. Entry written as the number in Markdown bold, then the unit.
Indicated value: **4** mL
